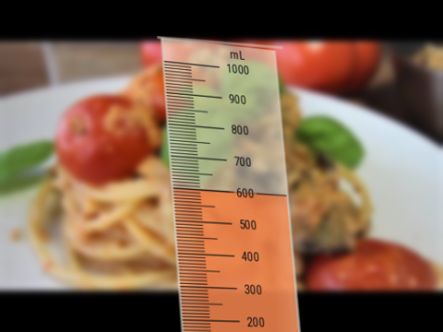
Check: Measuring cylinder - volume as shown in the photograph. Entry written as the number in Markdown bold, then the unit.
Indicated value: **600** mL
